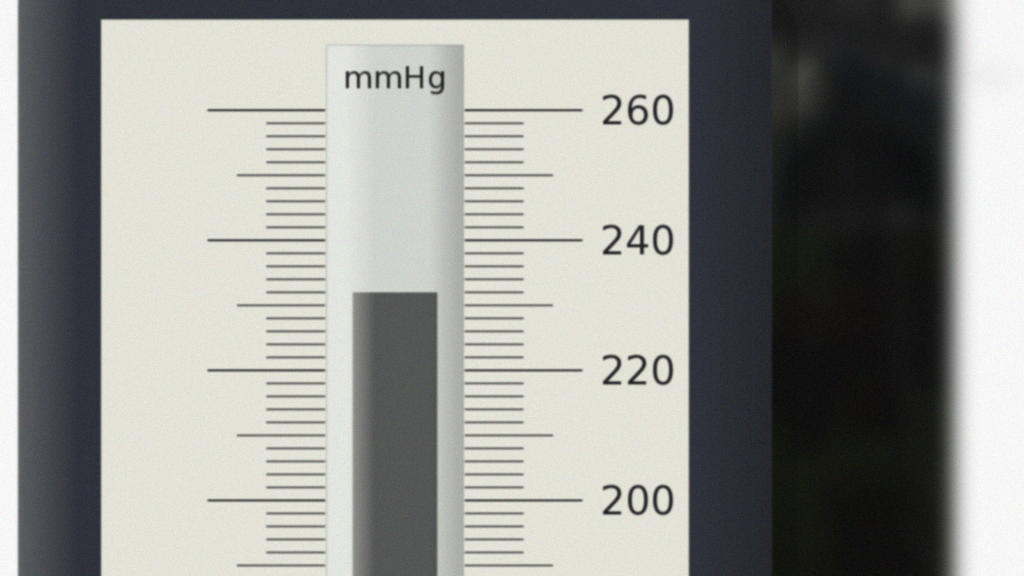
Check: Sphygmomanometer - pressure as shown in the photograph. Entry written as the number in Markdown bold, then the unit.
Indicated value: **232** mmHg
